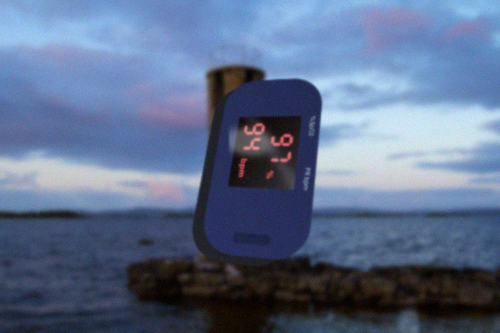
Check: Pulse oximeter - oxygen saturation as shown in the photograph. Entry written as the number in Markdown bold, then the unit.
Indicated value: **97** %
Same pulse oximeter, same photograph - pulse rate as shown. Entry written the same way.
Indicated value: **94** bpm
